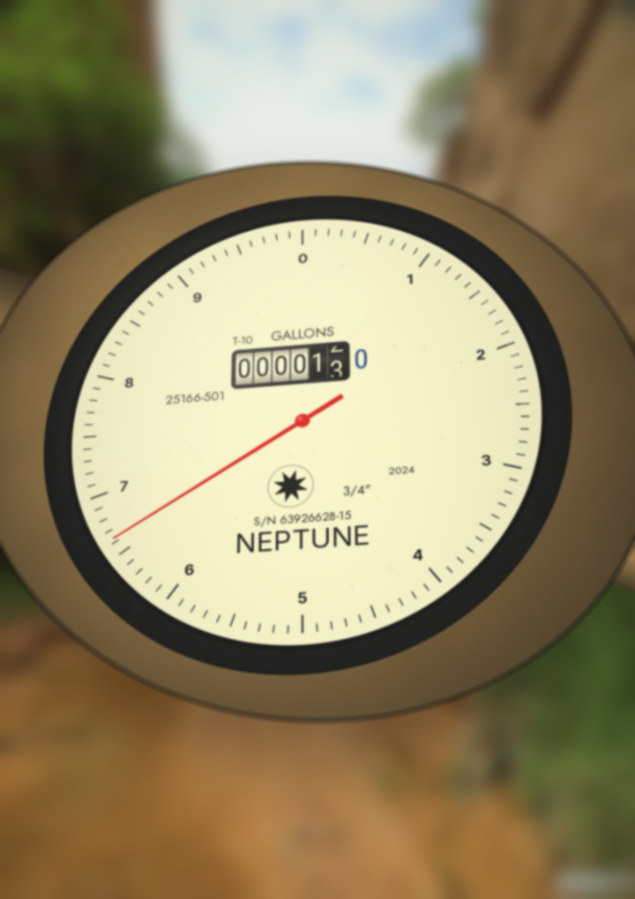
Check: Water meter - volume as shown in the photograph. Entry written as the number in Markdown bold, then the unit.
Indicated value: **126.6** gal
